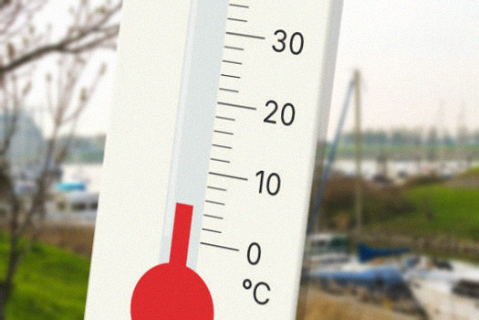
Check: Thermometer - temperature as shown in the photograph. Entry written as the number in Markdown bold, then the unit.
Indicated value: **5** °C
